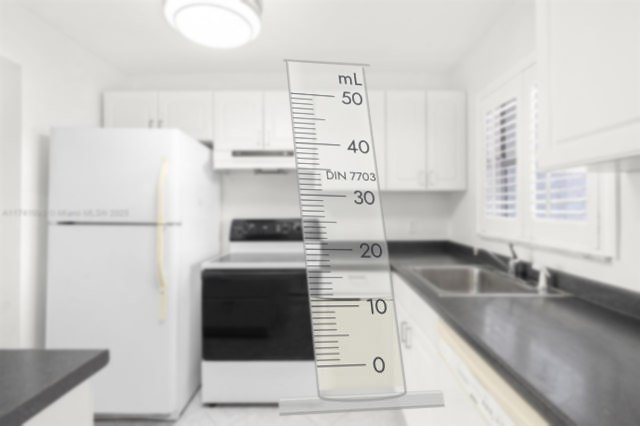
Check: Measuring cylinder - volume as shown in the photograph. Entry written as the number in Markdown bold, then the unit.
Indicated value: **11** mL
